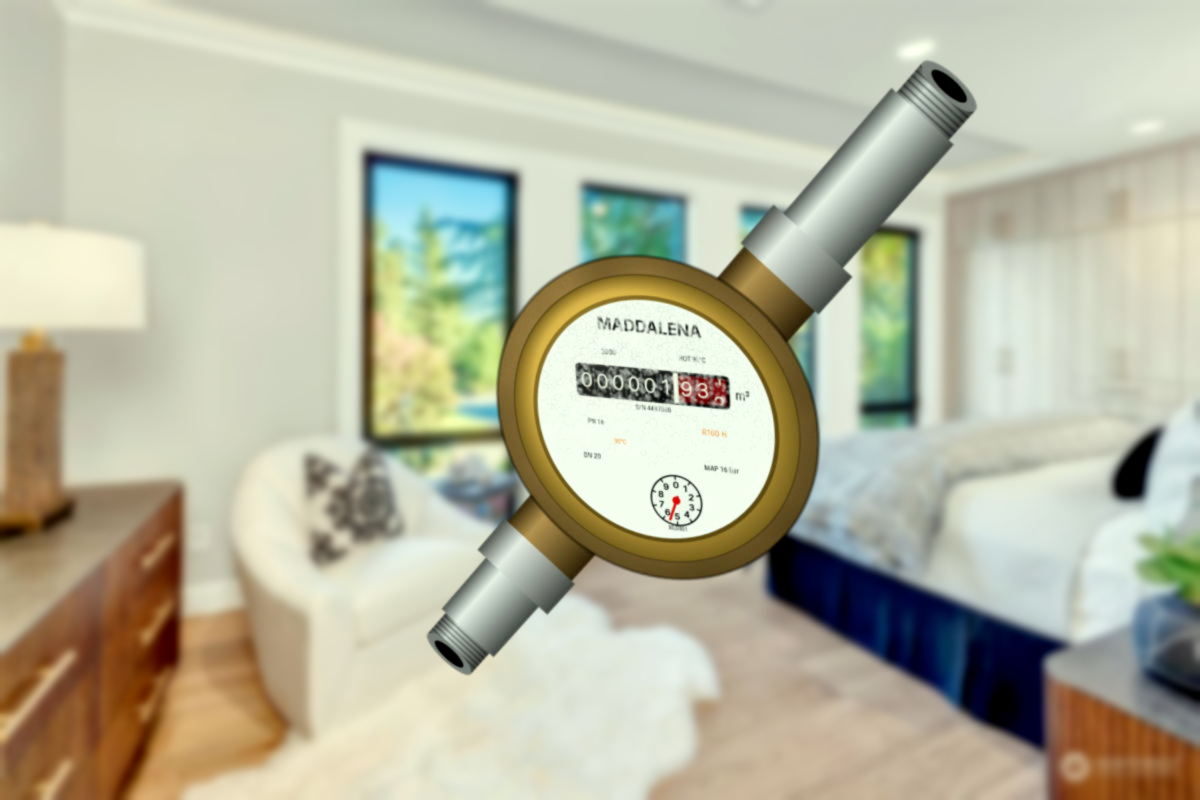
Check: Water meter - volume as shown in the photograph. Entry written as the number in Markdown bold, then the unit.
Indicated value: **1.9315** m³
